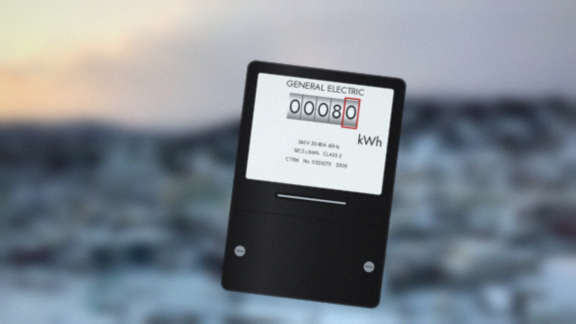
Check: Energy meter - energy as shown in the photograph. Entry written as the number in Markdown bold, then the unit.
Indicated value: **8.0** kWh
